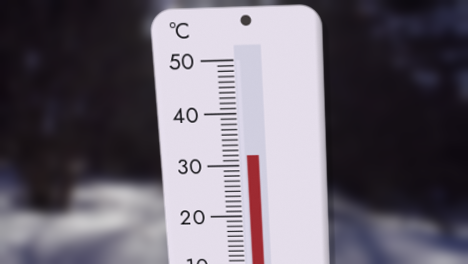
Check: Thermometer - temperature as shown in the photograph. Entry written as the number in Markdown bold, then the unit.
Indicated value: **32** °C
